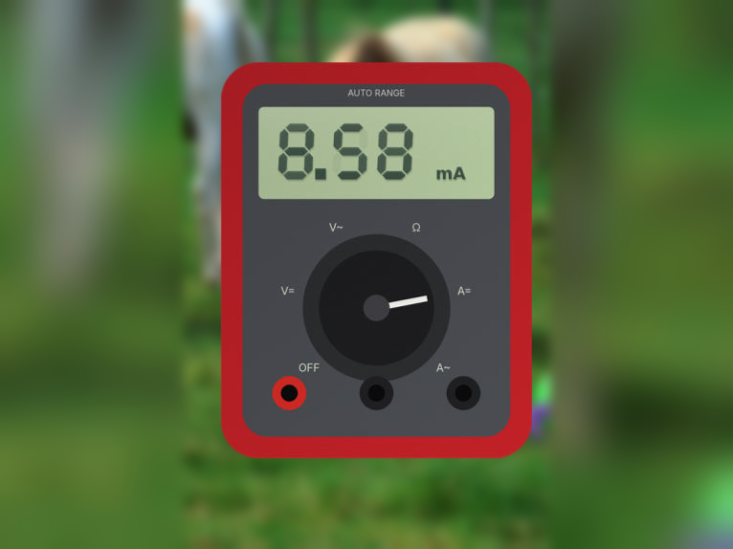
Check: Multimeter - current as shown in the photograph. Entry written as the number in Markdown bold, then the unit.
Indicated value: **8.58** mA
